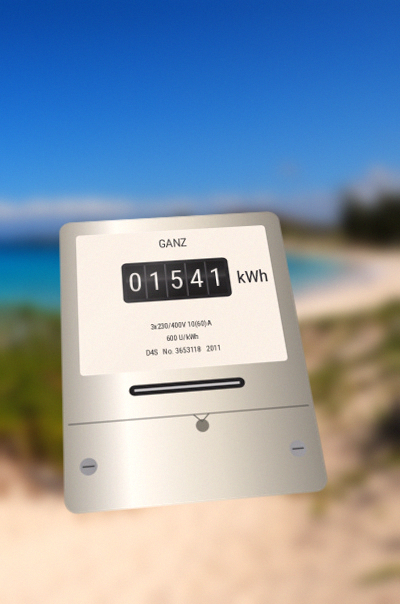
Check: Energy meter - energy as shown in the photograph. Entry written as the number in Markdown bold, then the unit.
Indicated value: **1541** kWh
